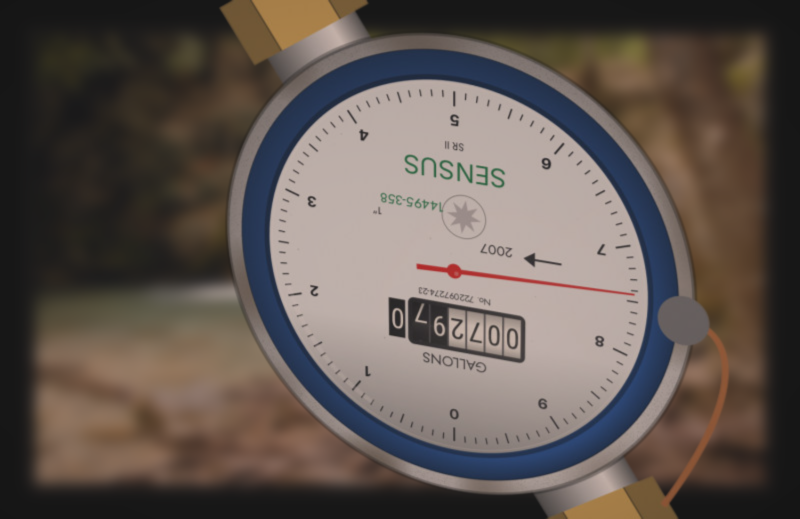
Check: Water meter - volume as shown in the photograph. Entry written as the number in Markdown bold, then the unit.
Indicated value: **72967.4** gal
